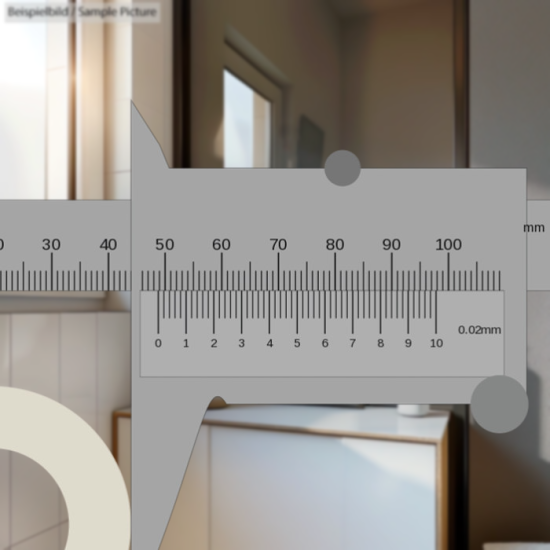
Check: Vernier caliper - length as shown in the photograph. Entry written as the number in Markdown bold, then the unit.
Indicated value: **48.8** mm
